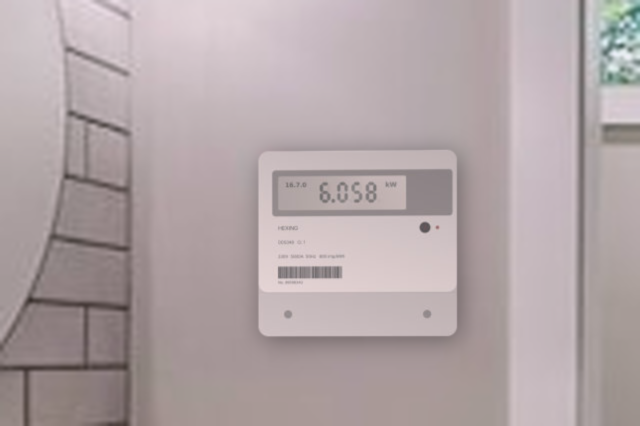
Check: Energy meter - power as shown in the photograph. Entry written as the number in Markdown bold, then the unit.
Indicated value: **6.058** kW
